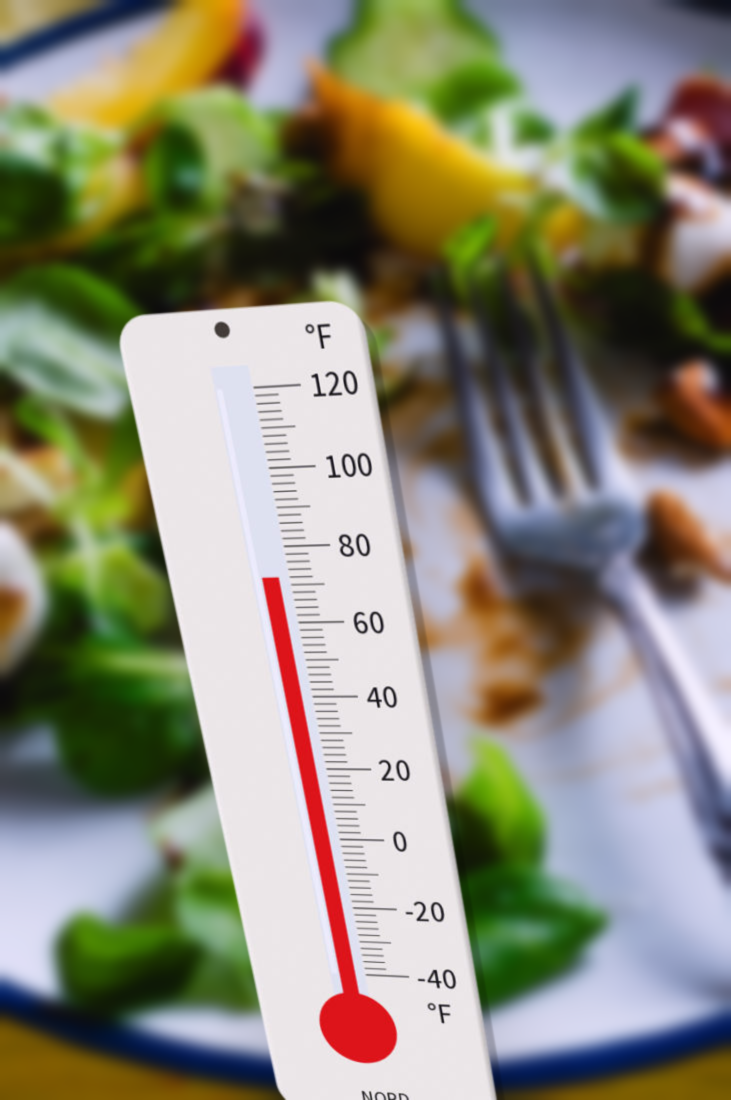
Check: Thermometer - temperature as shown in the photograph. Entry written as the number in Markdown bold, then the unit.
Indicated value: **72** °F
